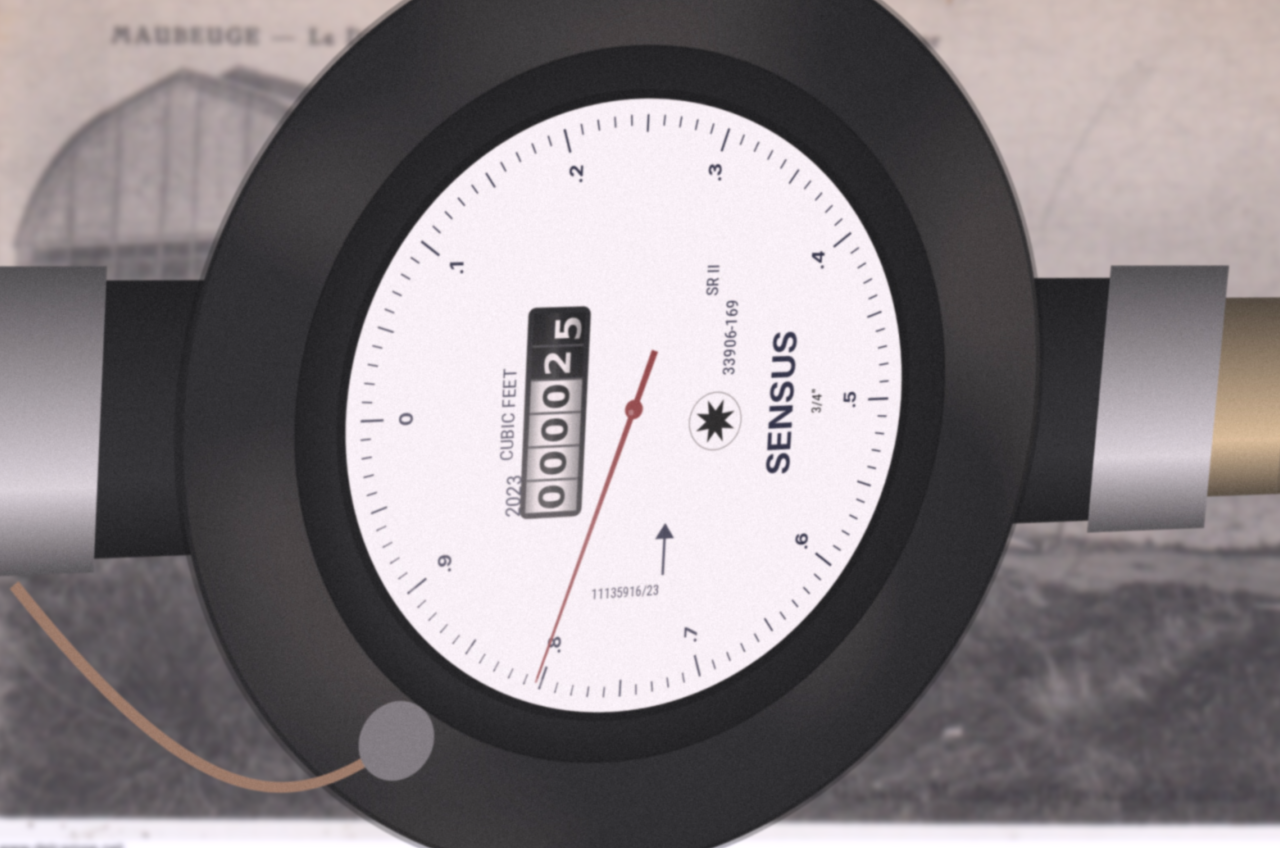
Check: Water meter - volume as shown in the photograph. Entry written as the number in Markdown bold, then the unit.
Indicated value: **24.80** ft³
